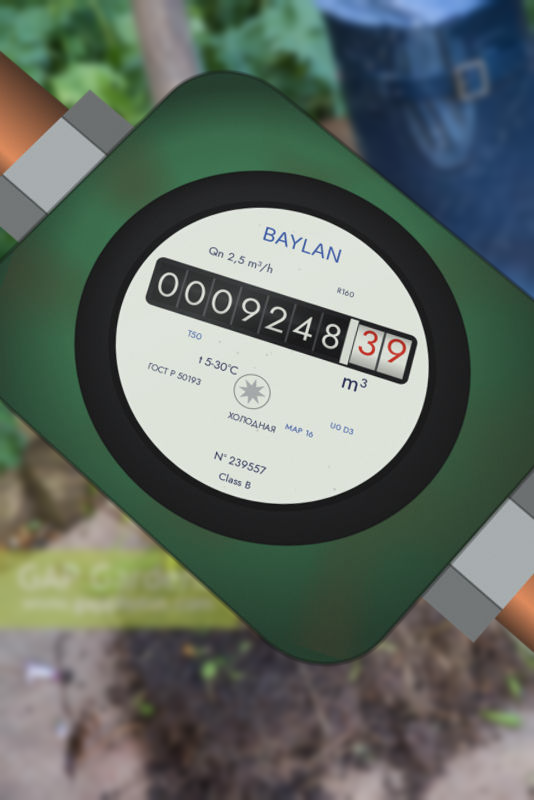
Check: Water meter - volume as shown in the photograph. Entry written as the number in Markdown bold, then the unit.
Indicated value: **9248.39** m³
